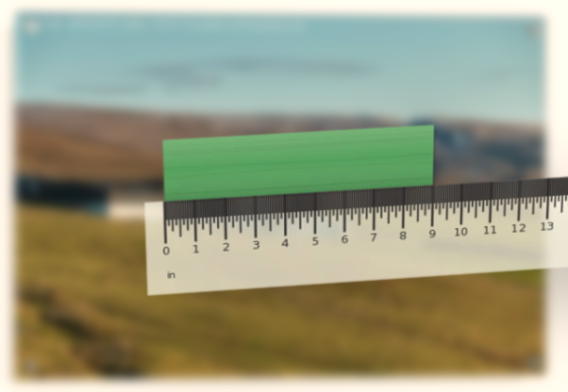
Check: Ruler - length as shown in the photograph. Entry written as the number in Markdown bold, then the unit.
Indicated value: **9** in
